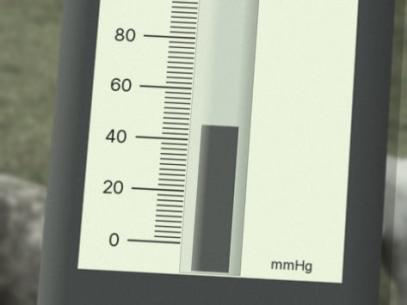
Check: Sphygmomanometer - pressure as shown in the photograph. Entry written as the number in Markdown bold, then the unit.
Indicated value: **46** mmHg
